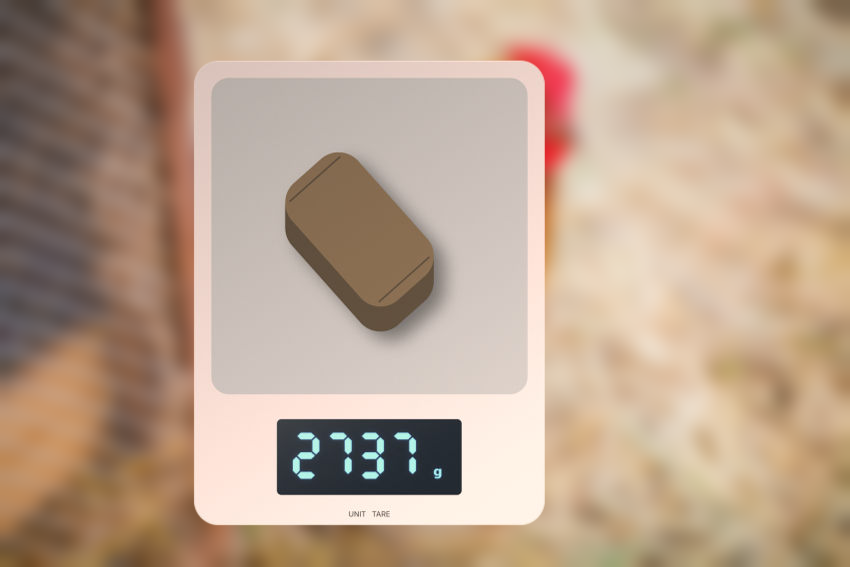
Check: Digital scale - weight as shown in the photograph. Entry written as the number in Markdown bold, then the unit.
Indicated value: **2737** g
